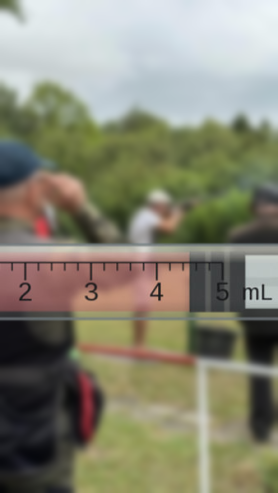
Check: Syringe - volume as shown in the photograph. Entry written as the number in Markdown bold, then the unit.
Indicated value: **4.5** mL
